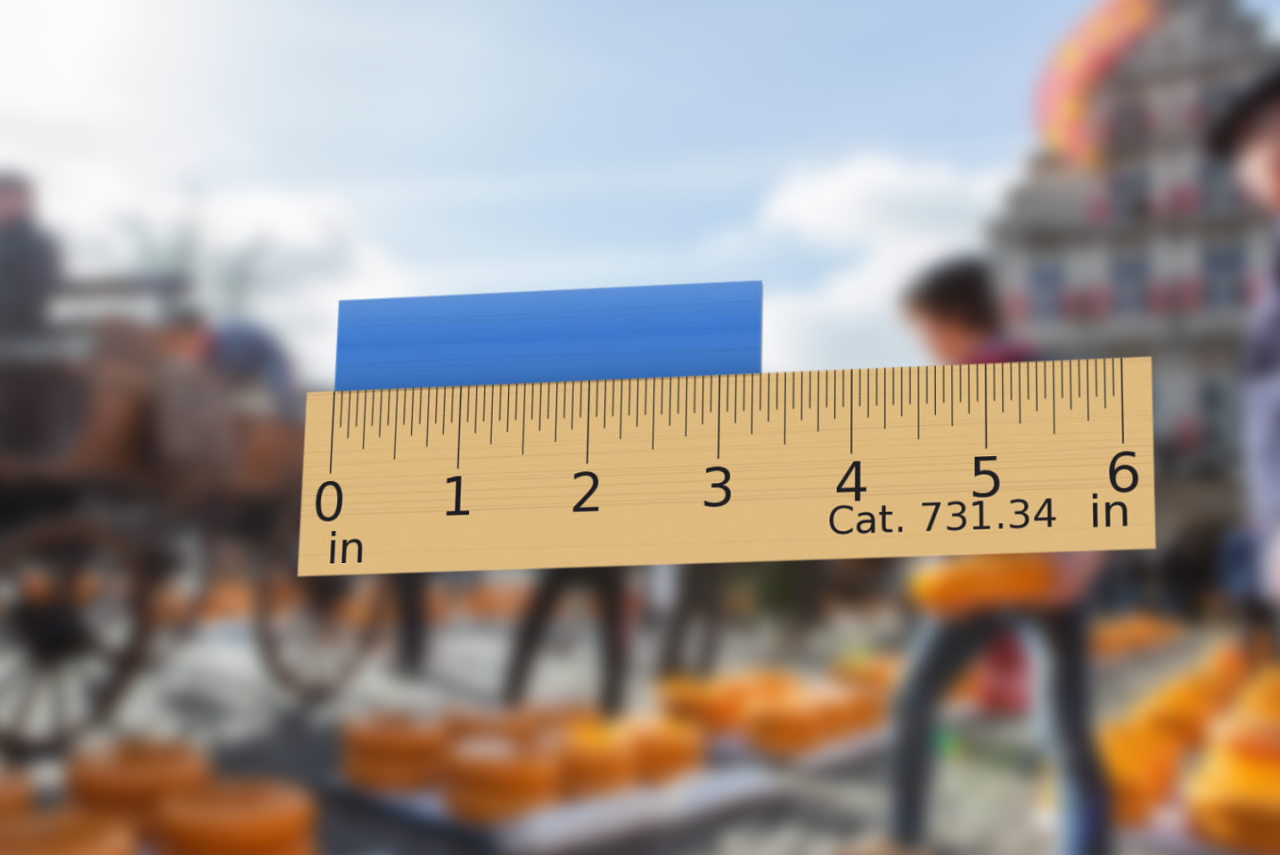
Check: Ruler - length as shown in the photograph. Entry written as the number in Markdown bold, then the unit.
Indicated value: **3.3125** in
